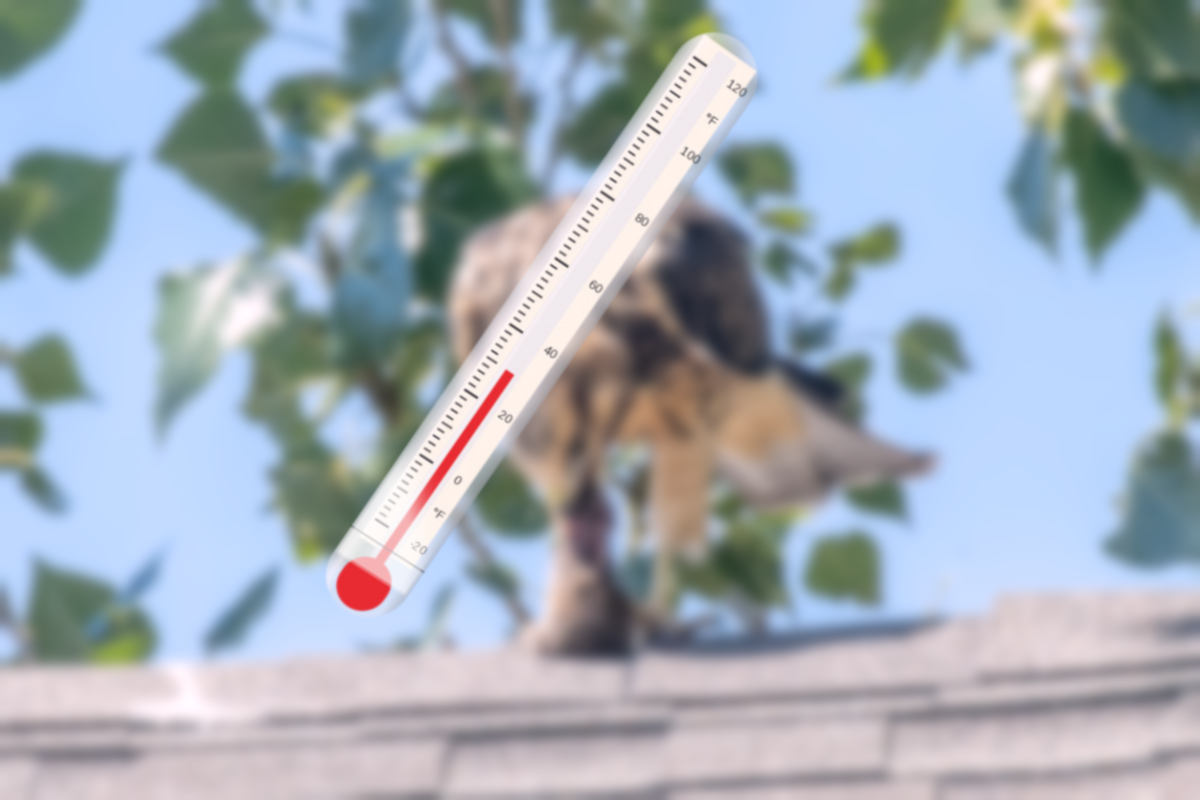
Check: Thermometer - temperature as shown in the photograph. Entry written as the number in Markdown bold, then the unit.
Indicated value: **30** °F
